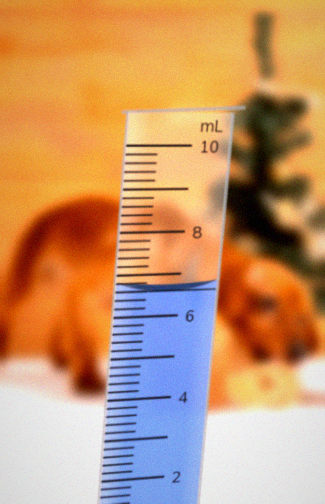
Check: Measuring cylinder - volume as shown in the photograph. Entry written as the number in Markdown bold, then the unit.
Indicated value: **6.6** mL
